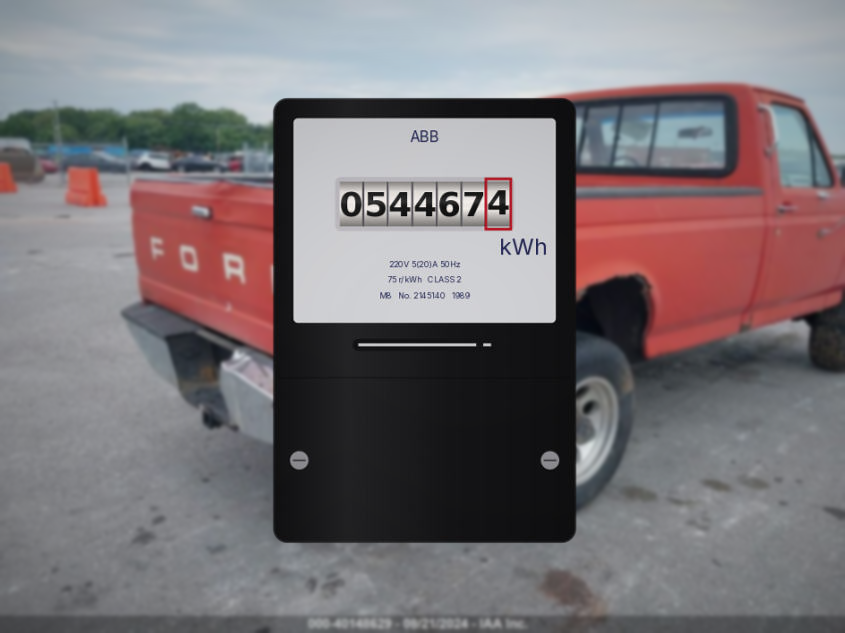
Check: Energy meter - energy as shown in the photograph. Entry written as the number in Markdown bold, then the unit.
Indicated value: **54467.4** kWh
